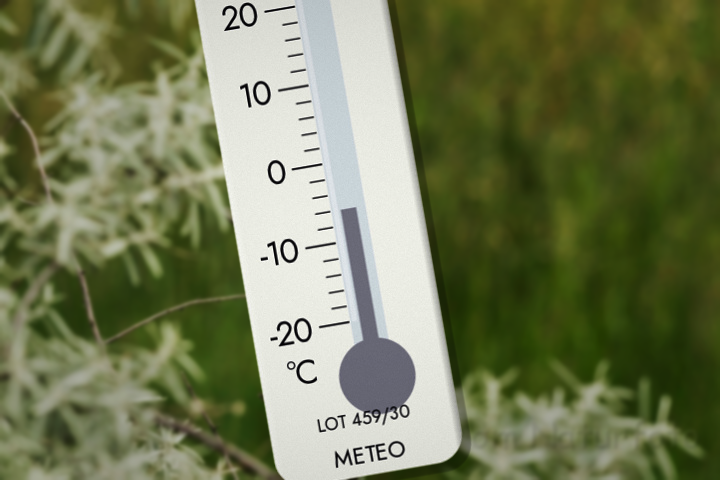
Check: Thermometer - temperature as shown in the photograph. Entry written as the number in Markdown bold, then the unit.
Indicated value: **-6** °C
